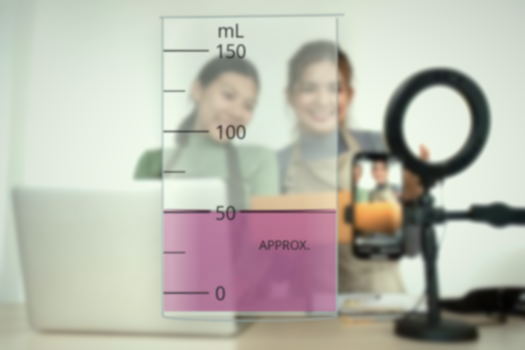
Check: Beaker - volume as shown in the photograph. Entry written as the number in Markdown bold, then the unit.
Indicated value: **50** mL
